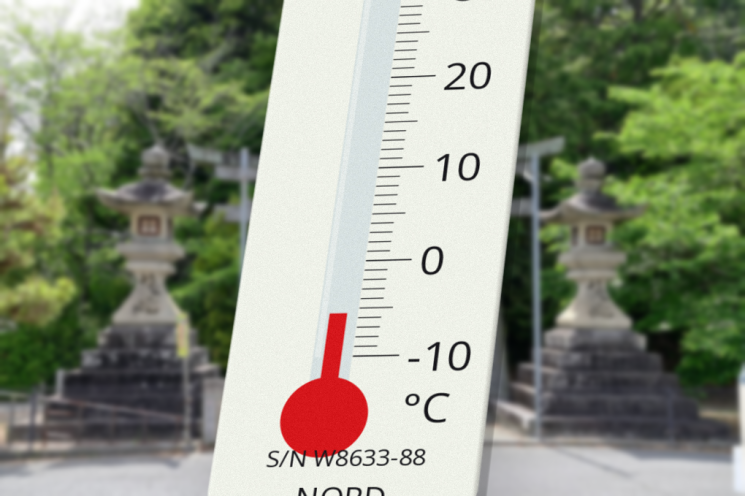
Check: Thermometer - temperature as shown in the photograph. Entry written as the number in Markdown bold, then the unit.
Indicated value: **-5.5** °C
